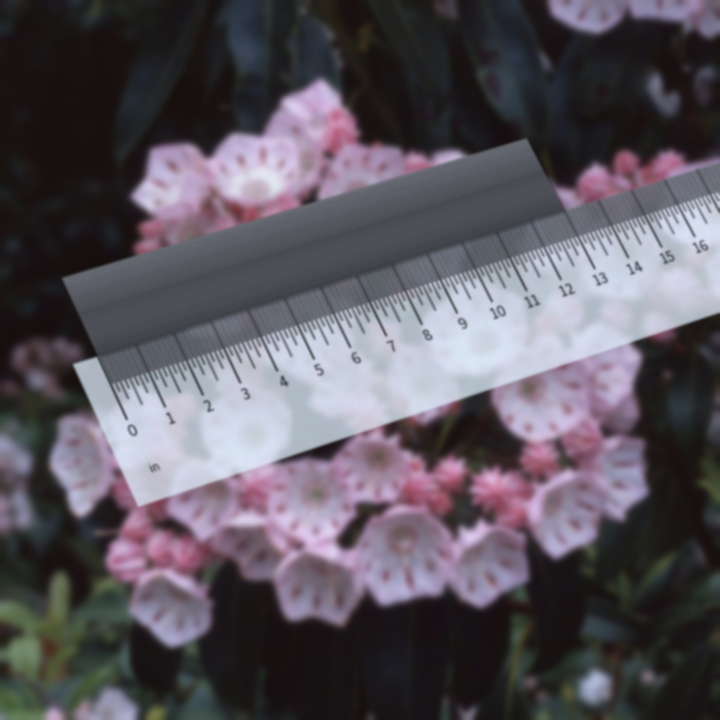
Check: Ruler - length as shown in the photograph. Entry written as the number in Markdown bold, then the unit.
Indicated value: **13** in
